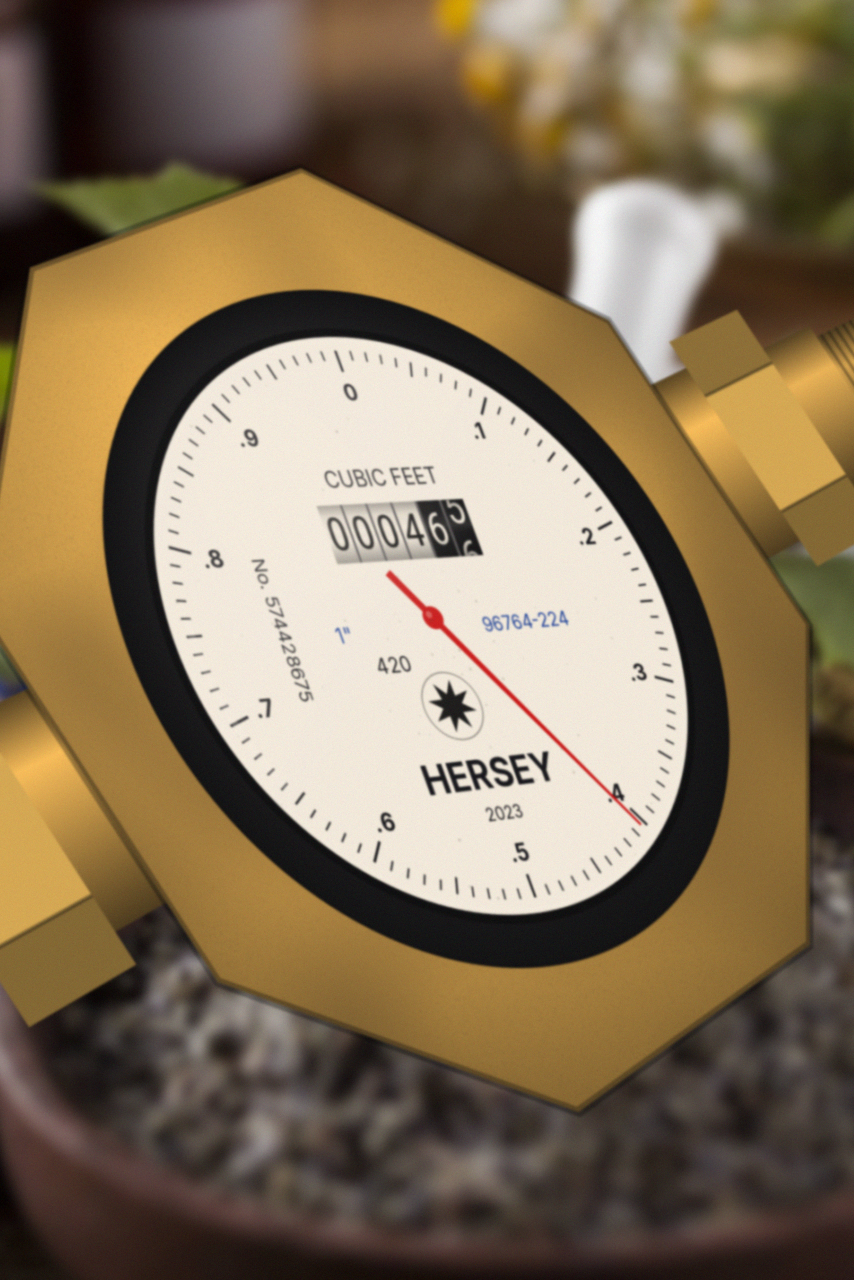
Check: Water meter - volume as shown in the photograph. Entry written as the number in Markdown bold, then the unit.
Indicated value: **465.40** ft³
